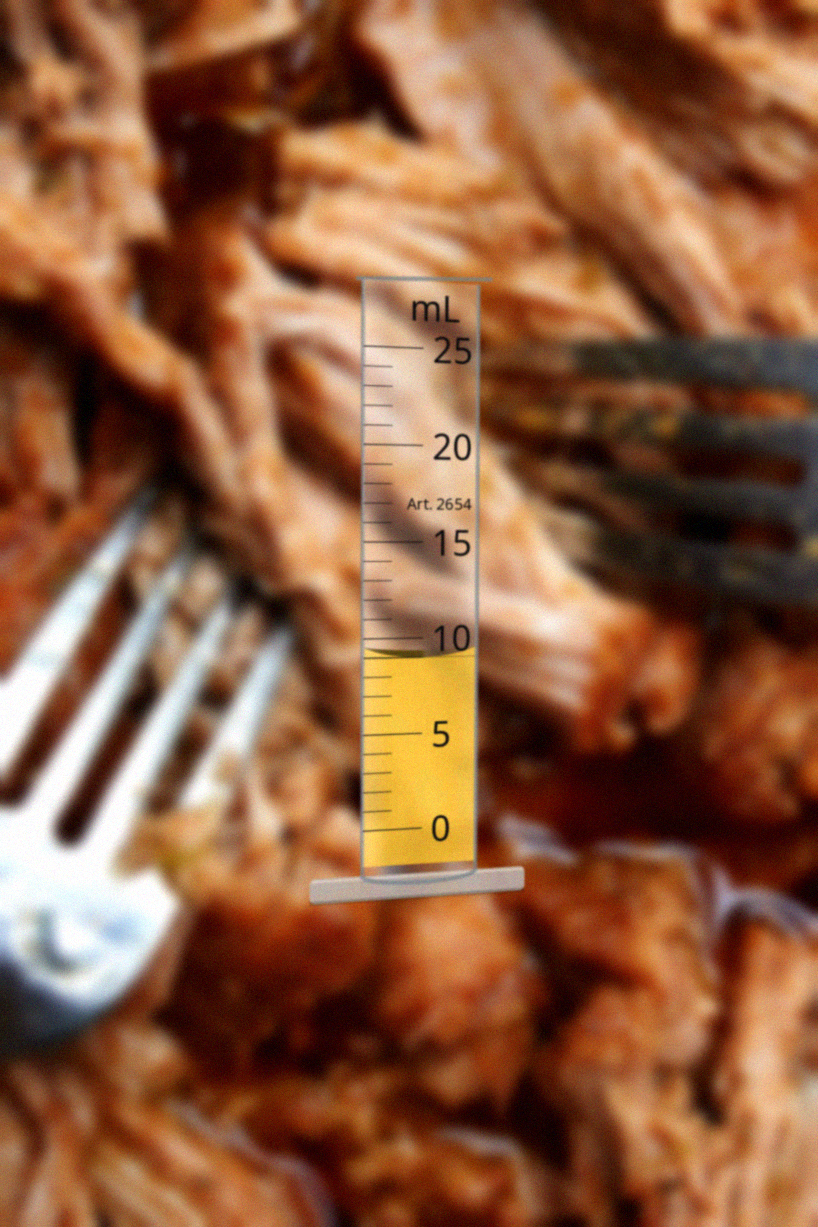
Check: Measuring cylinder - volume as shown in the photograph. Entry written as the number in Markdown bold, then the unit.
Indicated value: **9** mL
